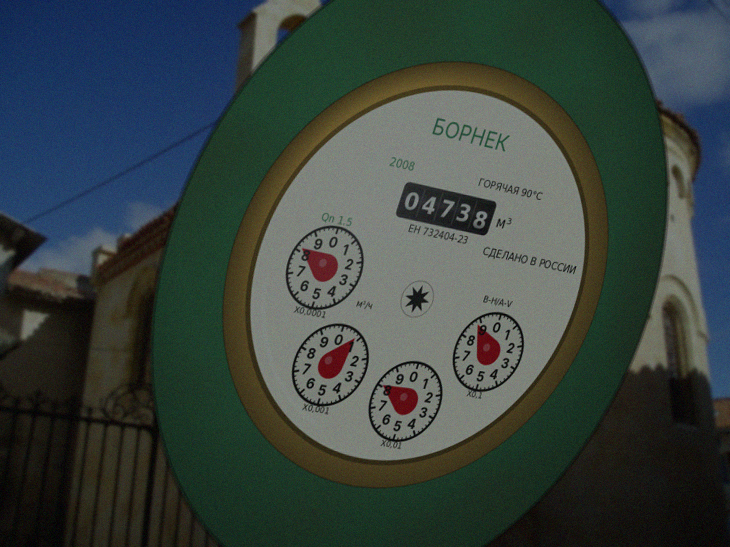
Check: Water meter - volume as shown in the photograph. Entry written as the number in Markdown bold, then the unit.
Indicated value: **4737.8808** m³
